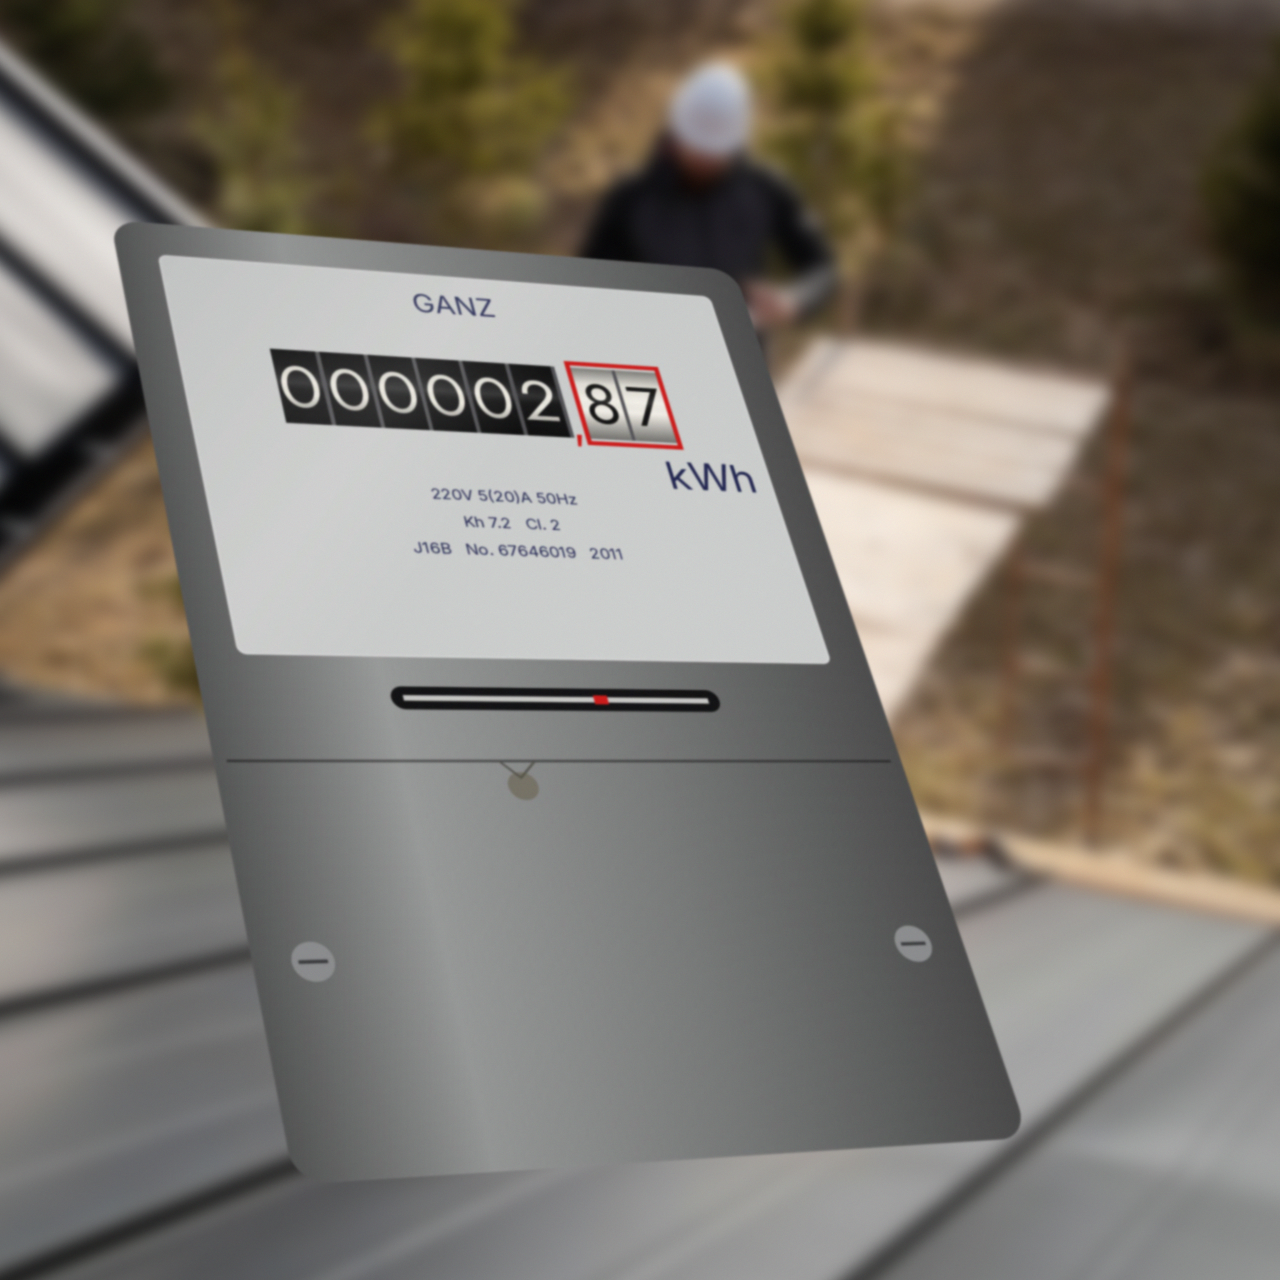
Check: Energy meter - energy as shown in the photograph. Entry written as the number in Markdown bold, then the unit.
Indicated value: **2.87** kWh
